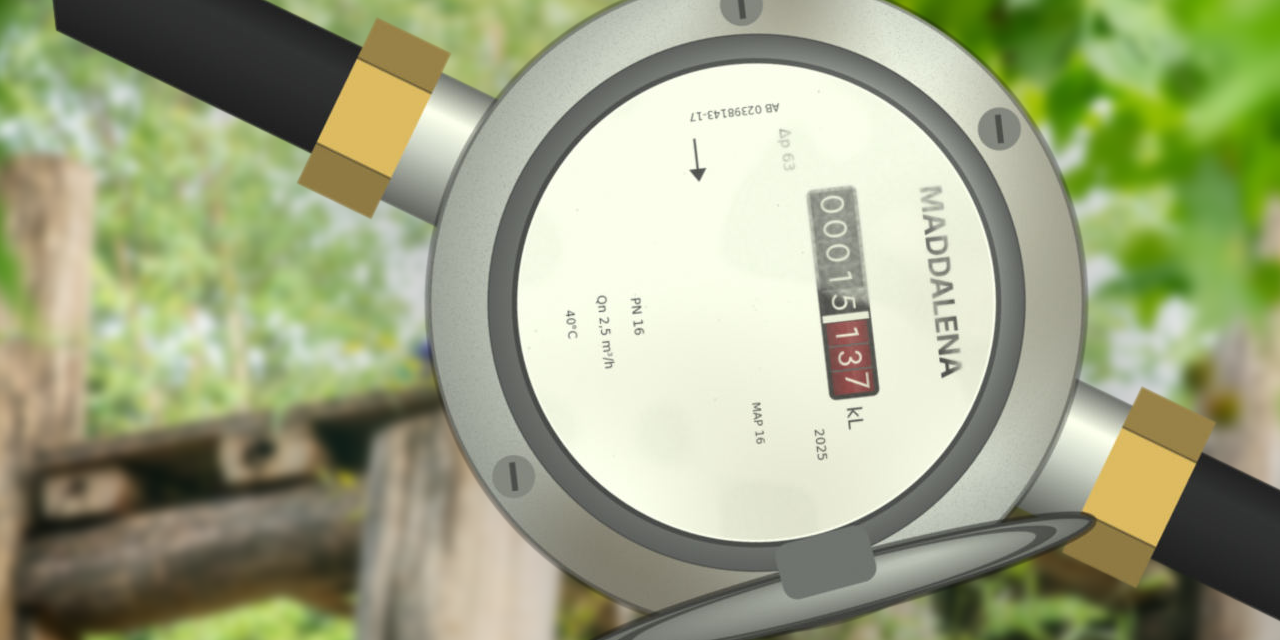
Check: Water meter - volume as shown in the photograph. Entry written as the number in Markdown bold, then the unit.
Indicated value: **15.137** kL
